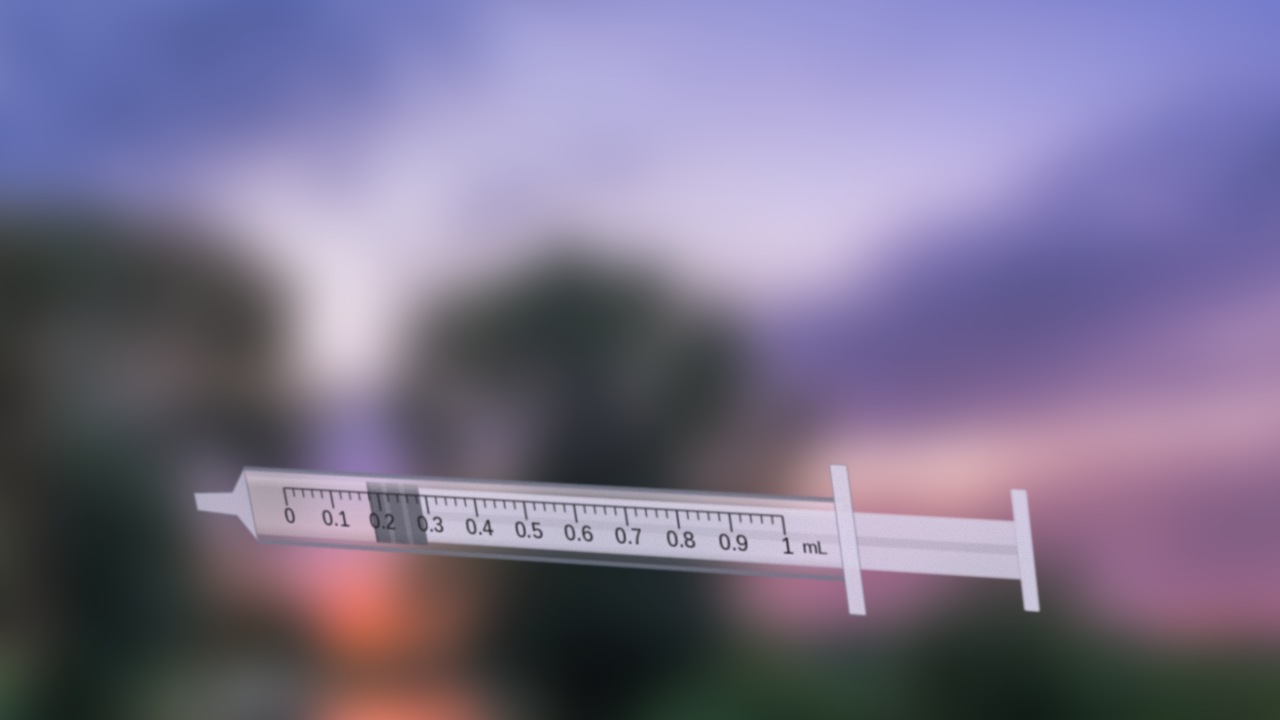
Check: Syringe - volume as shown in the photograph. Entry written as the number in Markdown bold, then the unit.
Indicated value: **0.18** mL
